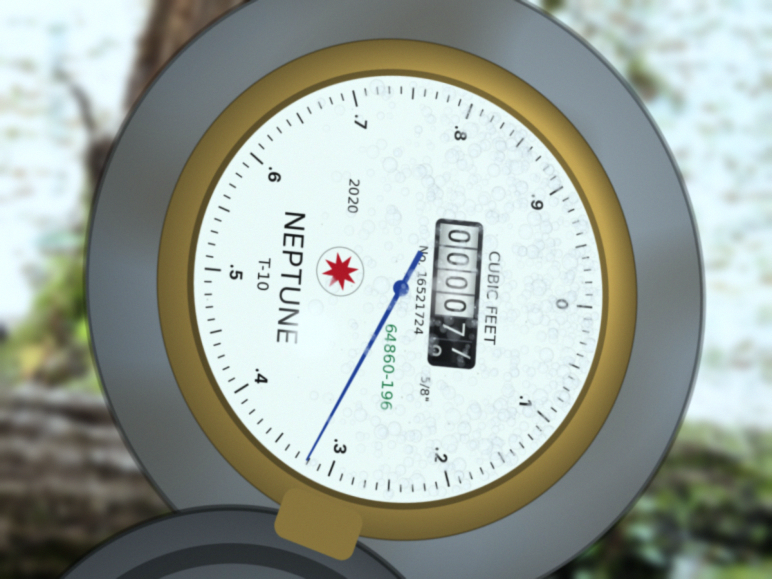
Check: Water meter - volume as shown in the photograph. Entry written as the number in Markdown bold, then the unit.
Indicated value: **77.32** ft³
